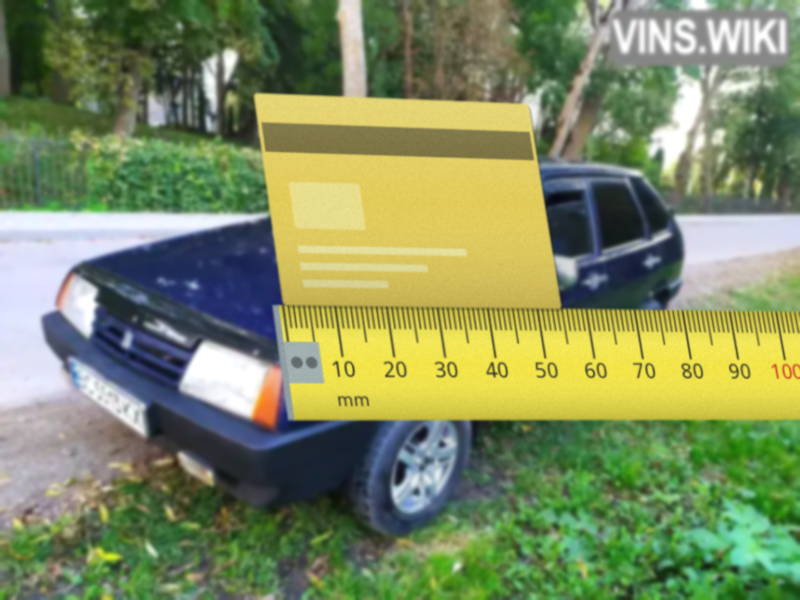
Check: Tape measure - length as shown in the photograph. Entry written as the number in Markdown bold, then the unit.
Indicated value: **55** mm
